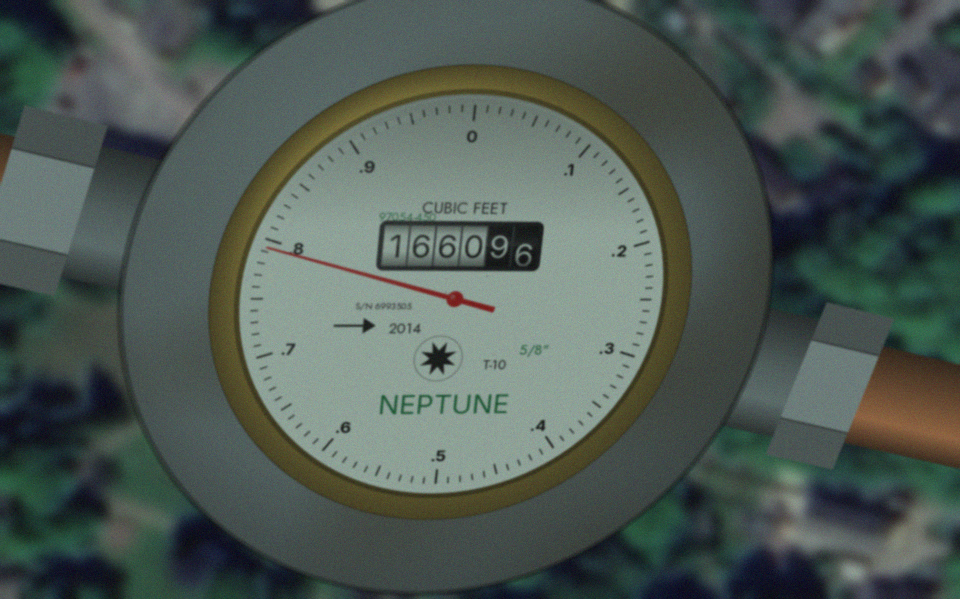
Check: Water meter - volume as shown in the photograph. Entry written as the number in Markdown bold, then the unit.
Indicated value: **166095.79** ft³
